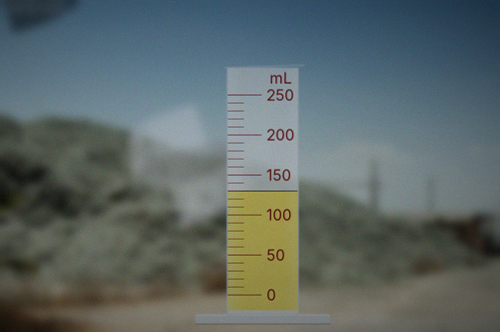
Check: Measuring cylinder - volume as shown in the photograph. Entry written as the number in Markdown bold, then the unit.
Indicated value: **130** mL
